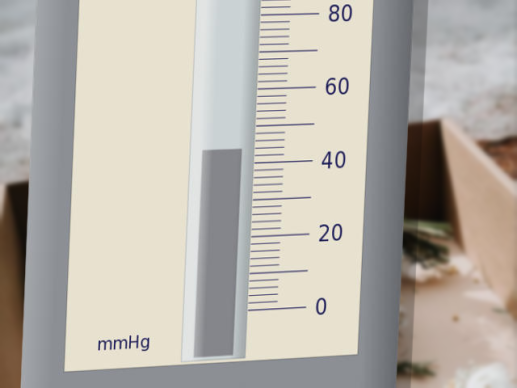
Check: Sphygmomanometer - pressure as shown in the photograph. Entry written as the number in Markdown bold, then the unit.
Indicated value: **44** mmHg
